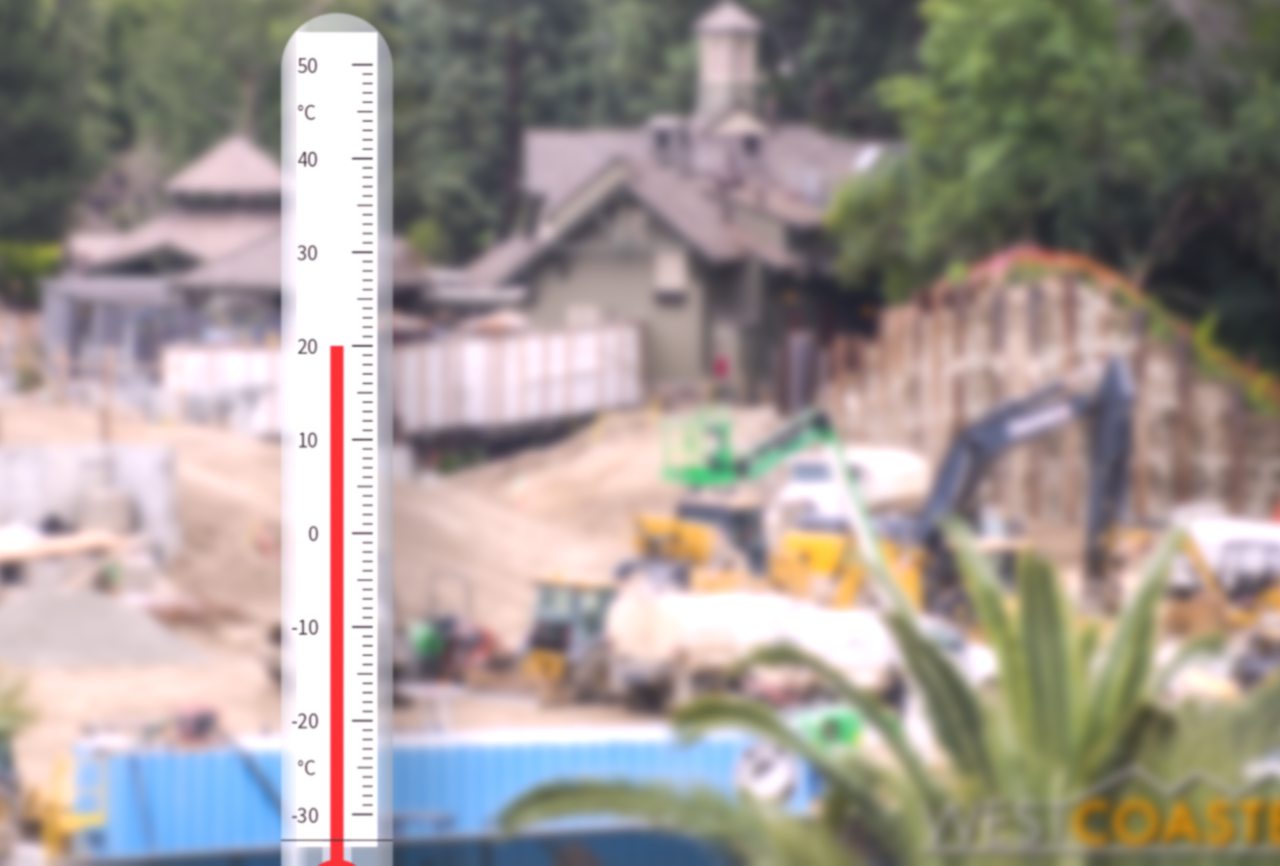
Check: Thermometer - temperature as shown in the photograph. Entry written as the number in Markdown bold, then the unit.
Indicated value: **20** °C
